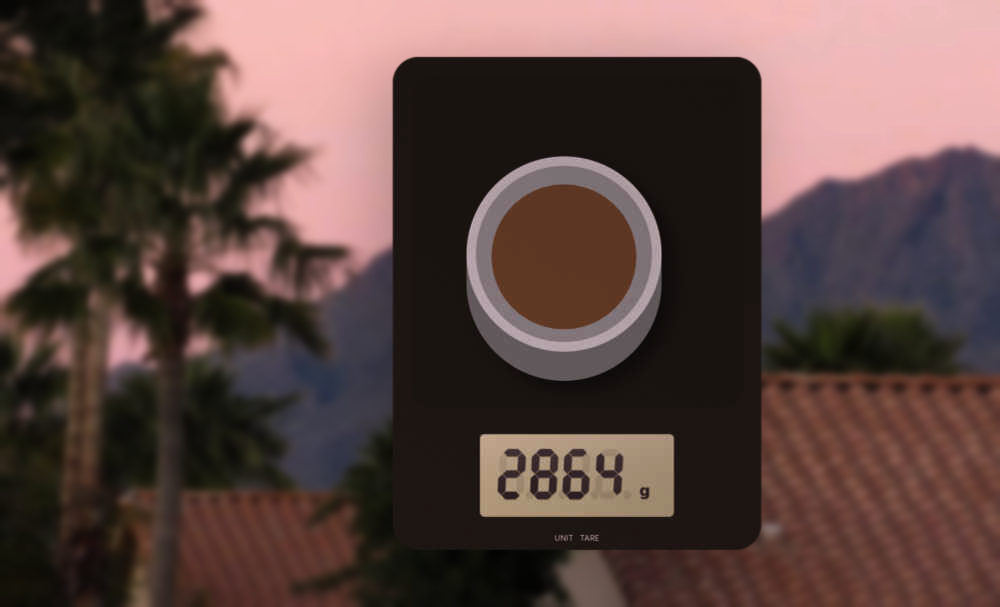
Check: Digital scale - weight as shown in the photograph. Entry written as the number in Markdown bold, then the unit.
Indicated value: **2864** g
